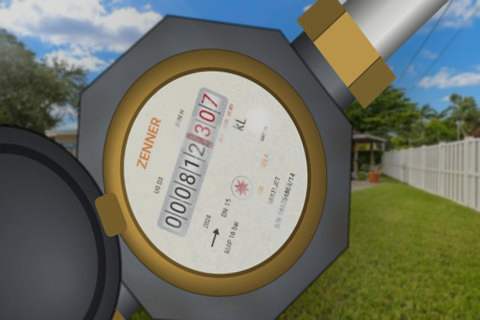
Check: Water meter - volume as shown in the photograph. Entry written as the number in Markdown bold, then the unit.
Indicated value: **812.307** kL
